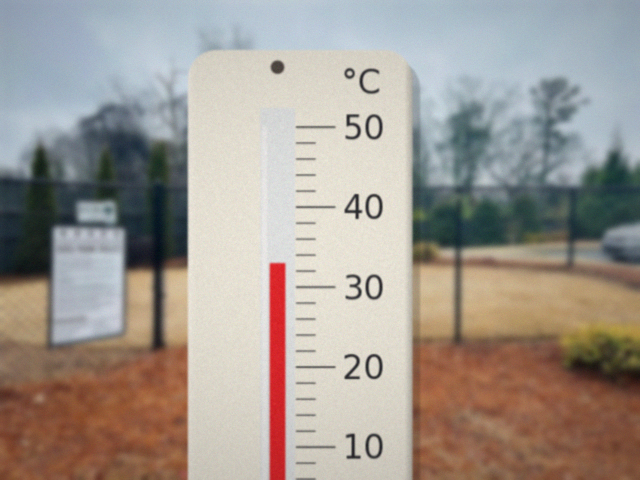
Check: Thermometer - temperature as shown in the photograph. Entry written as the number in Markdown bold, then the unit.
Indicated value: **33** °C
